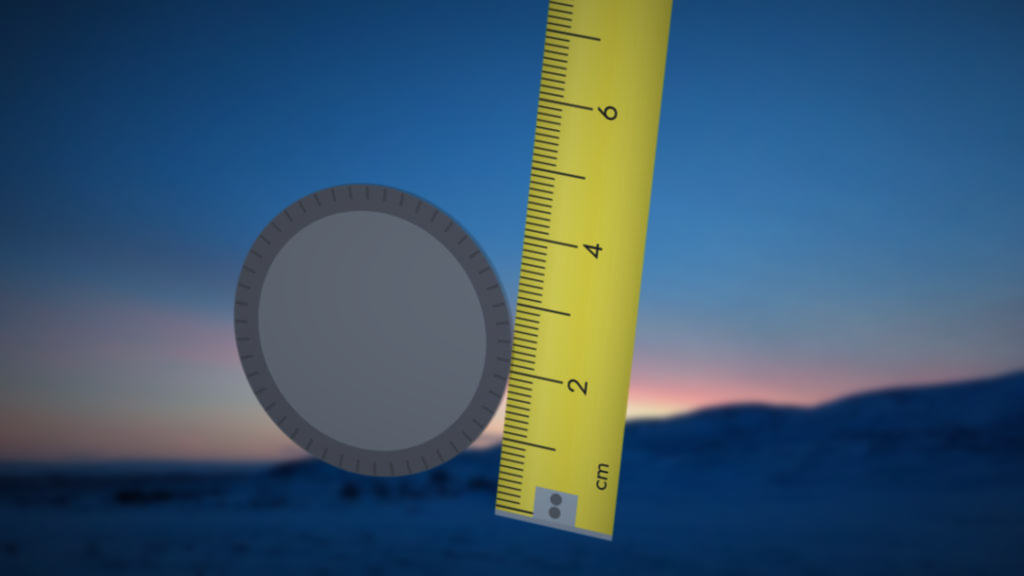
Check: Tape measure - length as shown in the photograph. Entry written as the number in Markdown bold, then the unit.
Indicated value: **4.3** cm
